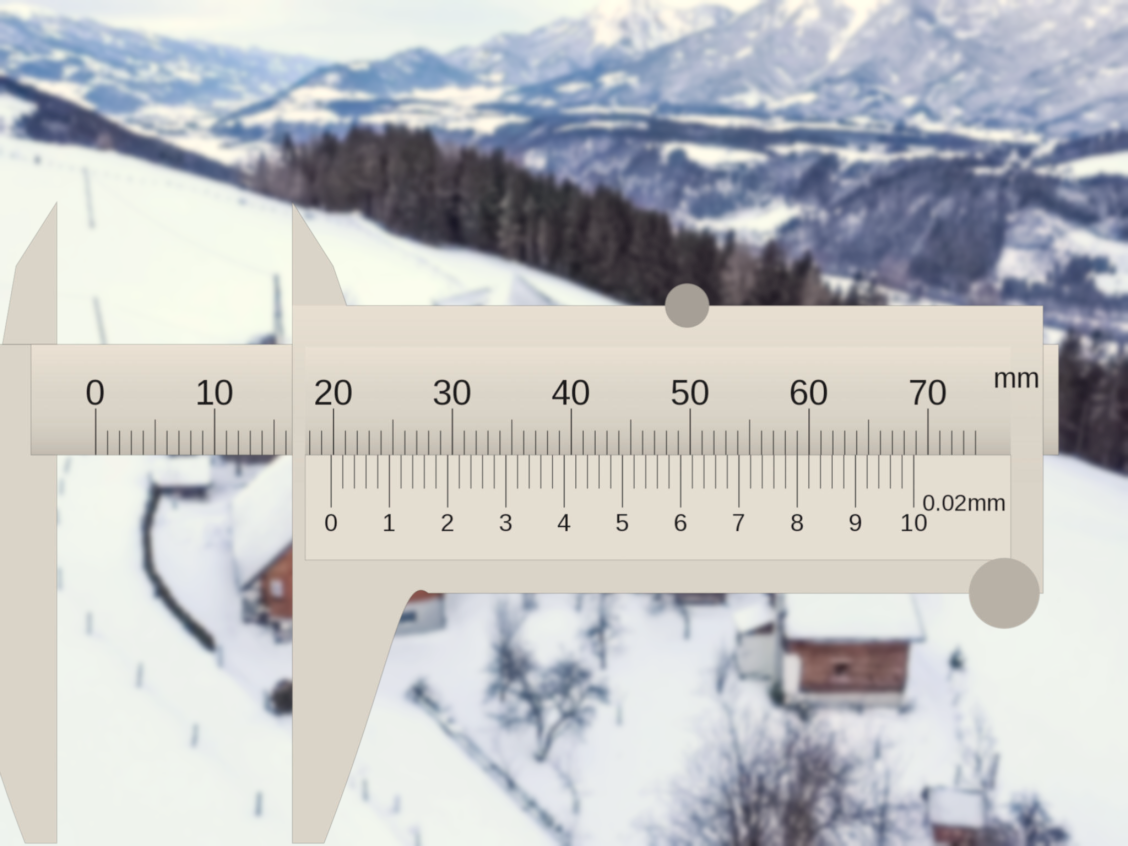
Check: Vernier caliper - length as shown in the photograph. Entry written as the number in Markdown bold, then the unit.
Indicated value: **19.8** mm
